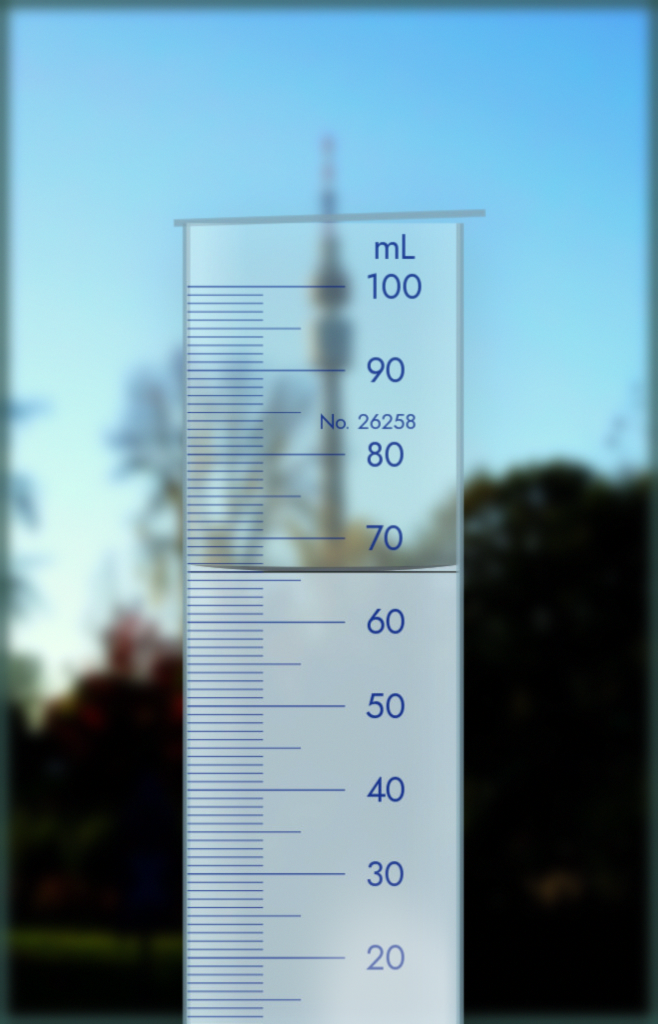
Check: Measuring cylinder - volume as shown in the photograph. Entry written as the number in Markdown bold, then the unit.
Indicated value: **66** mL
